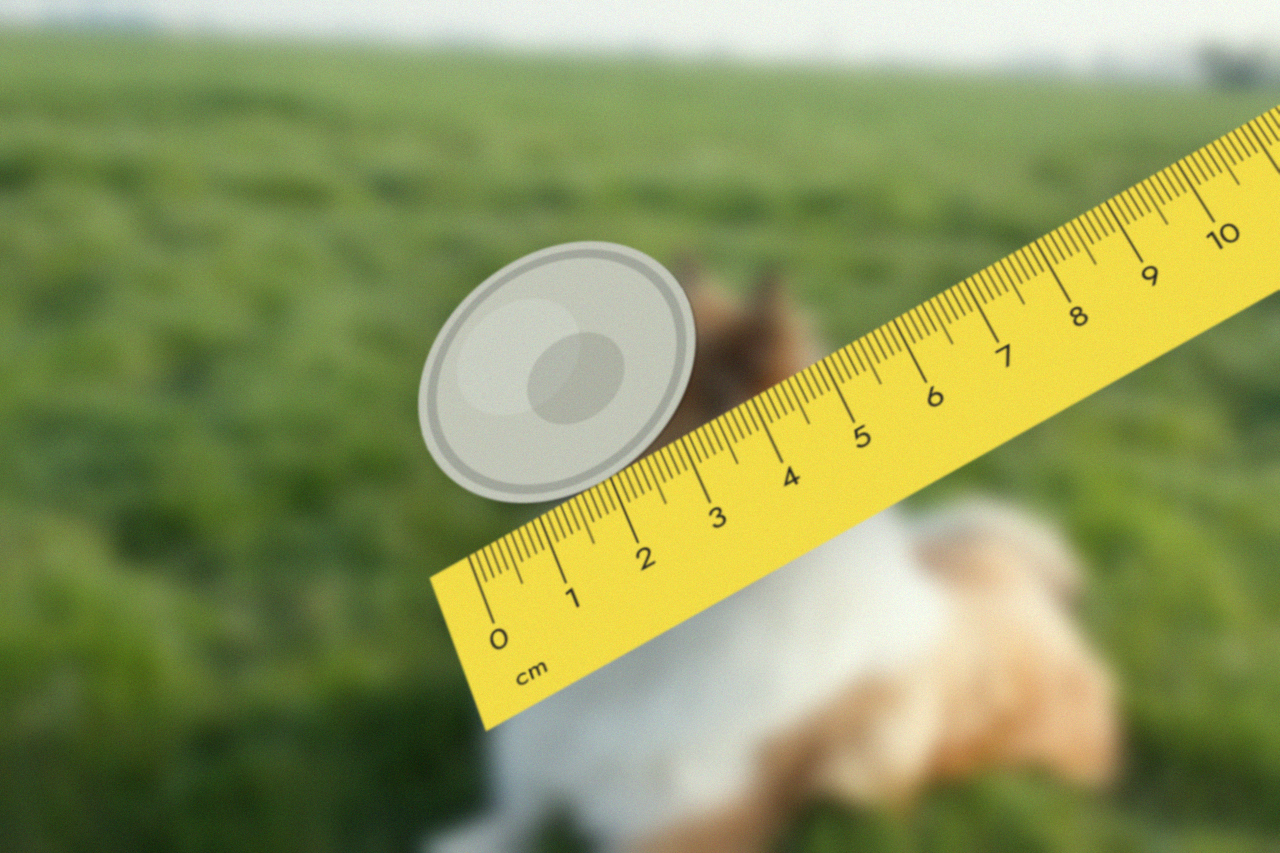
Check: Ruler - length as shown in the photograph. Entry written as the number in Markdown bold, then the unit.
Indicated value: **3.8** cm
